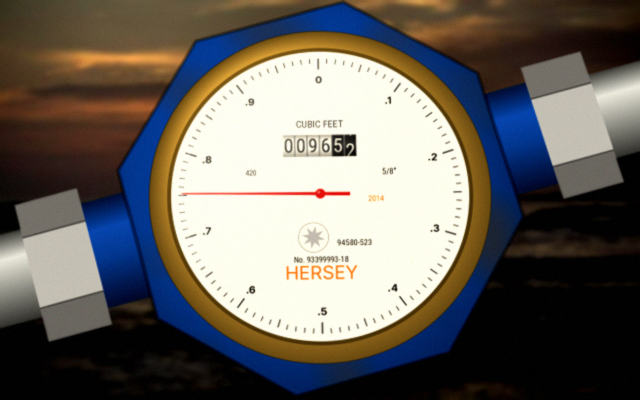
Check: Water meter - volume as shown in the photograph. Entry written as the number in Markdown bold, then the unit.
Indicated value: **9651.75** ft³
